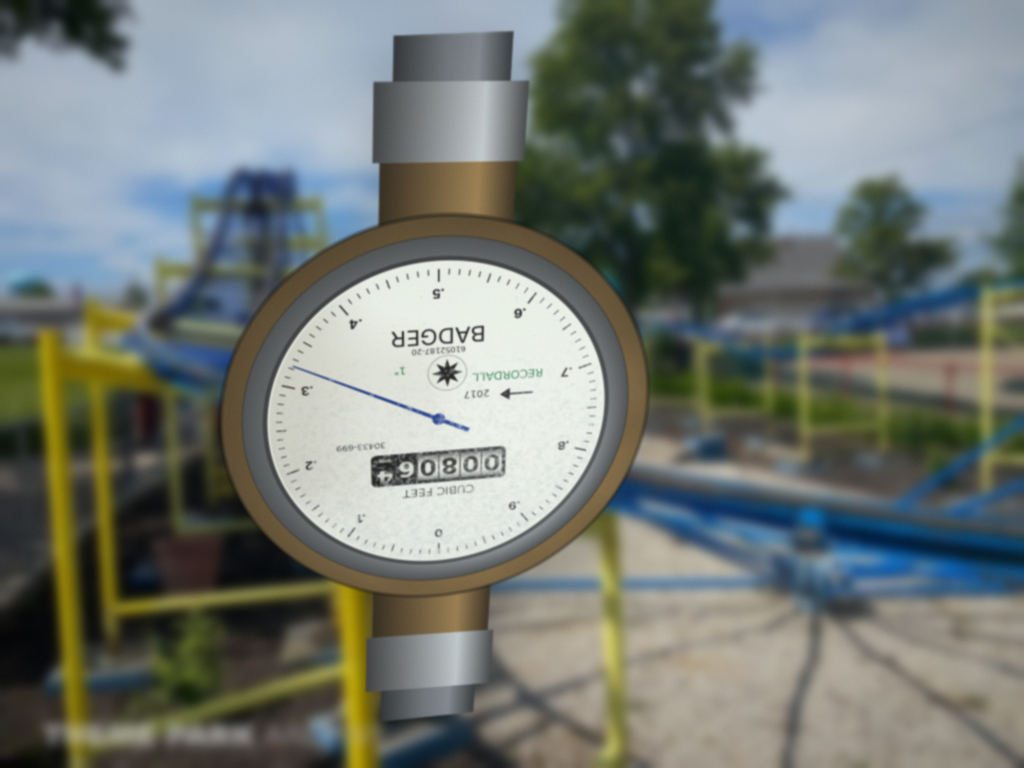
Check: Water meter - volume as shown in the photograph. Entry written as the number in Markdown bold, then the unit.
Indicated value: **8064.32** ft³
